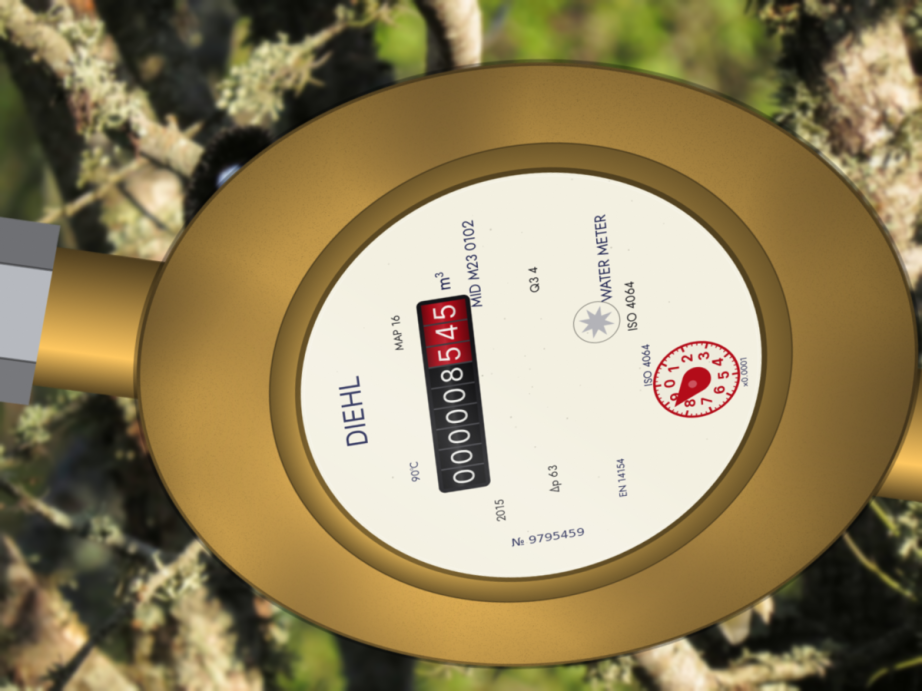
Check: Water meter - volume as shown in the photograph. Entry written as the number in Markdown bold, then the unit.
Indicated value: **8.5458** m³
